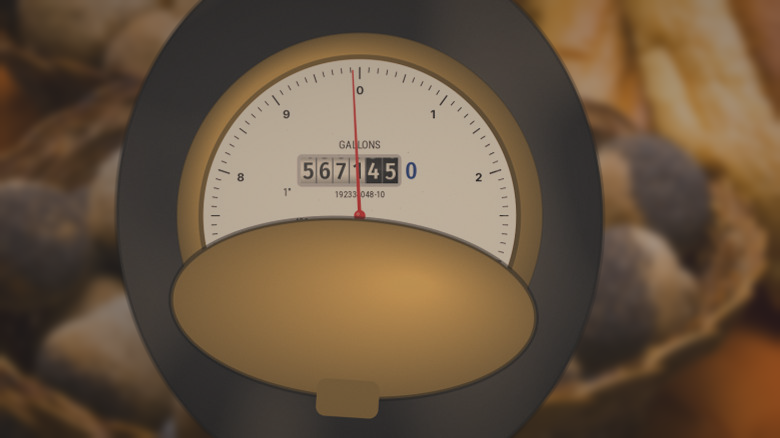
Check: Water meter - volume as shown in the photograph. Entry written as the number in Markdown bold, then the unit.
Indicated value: **5671449.9** gal
